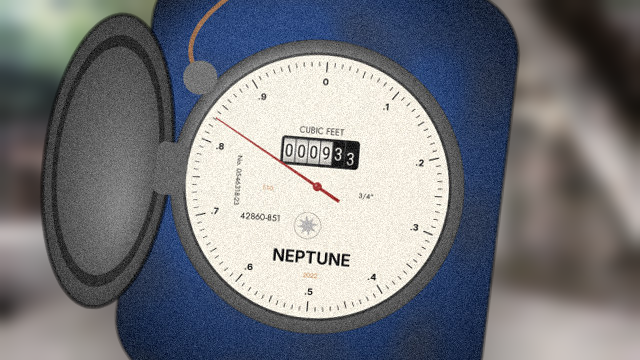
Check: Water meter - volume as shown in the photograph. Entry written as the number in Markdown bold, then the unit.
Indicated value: **932.83** ft³
